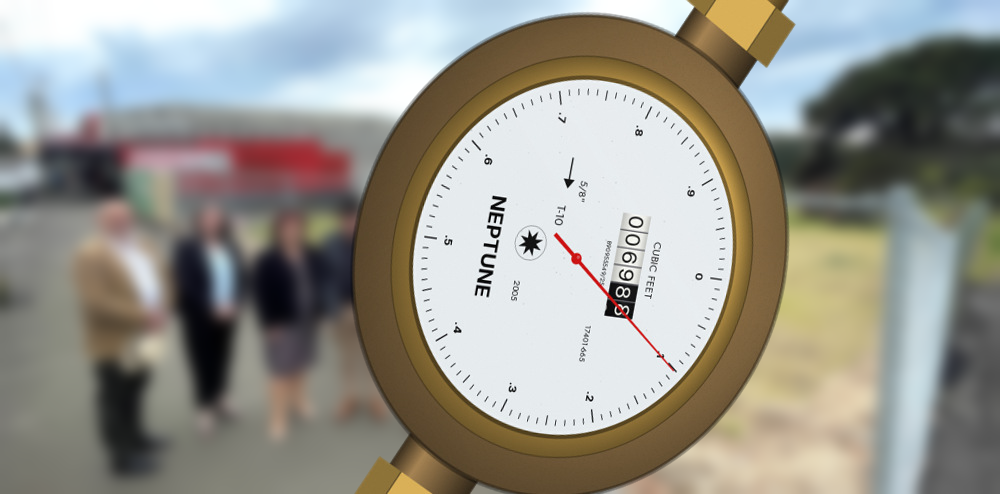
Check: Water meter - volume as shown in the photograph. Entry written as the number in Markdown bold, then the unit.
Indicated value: **6988.10** ft³
